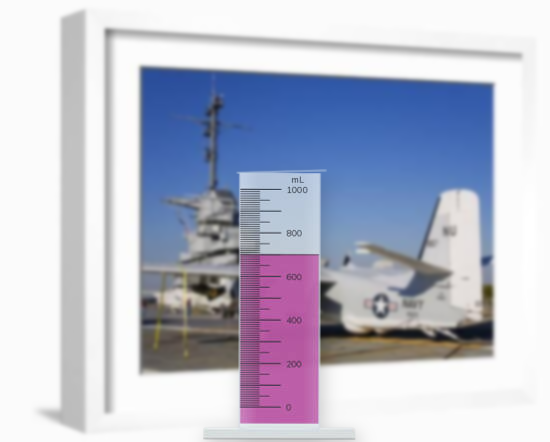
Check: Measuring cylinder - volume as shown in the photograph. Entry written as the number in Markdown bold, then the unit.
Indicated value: **700** mL
